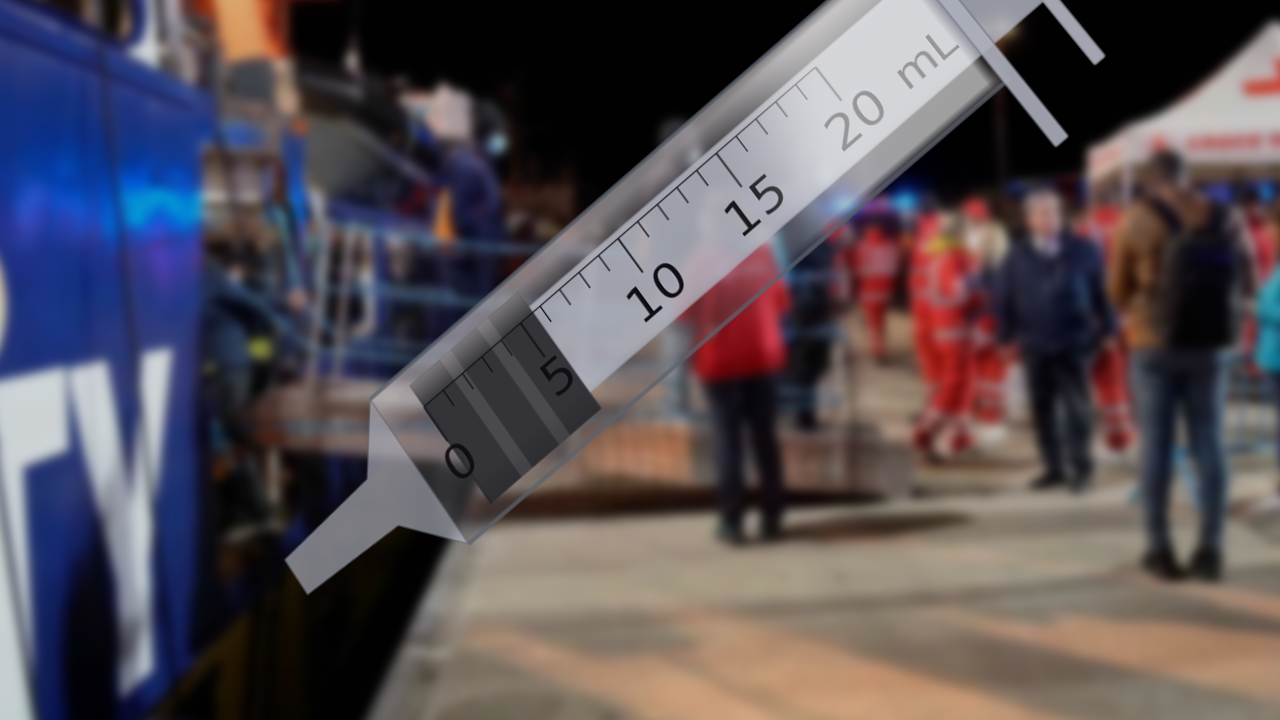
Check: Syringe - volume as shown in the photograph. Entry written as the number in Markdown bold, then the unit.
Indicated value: **0** mL
